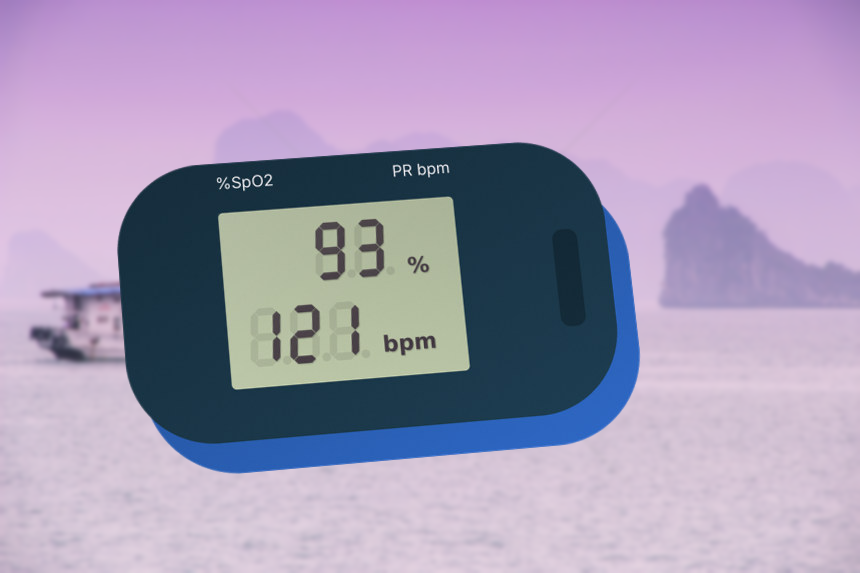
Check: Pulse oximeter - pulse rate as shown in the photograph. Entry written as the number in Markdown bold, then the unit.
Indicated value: **121** bpm
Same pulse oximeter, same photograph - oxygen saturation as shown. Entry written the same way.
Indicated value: **93** %
